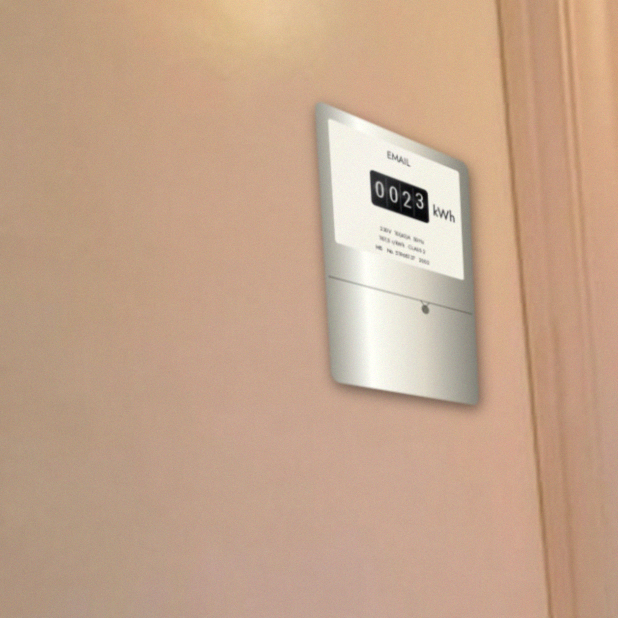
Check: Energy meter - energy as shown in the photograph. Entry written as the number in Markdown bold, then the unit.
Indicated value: **23** kWh
